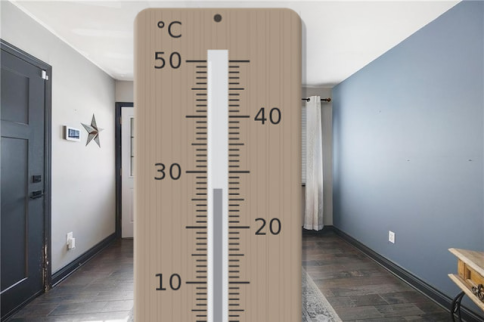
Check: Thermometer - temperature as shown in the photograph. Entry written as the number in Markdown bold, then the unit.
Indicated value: **27** °C
